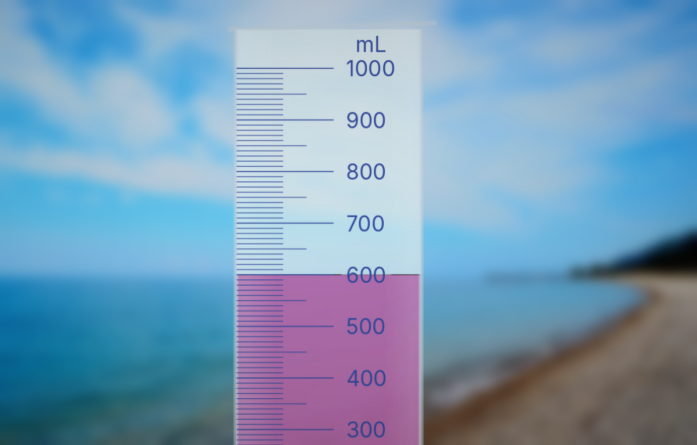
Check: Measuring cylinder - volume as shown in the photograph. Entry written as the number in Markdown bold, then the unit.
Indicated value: **600** mL
